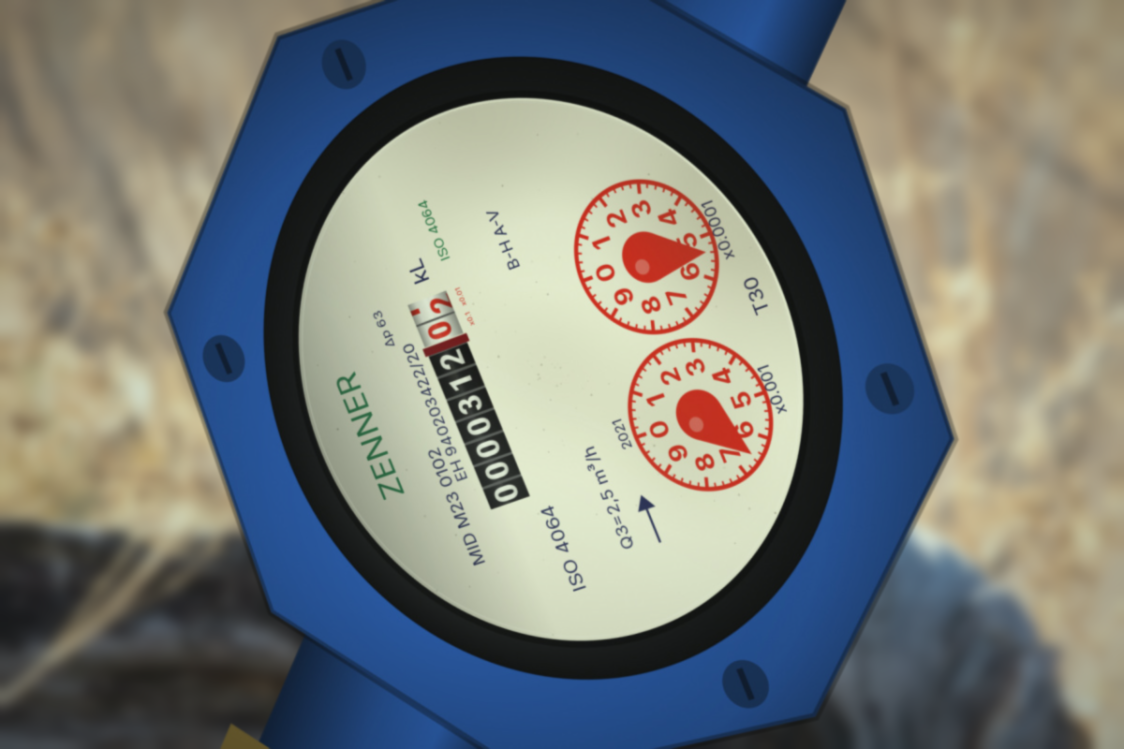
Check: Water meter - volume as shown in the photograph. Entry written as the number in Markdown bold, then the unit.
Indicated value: **312.0165** kL
